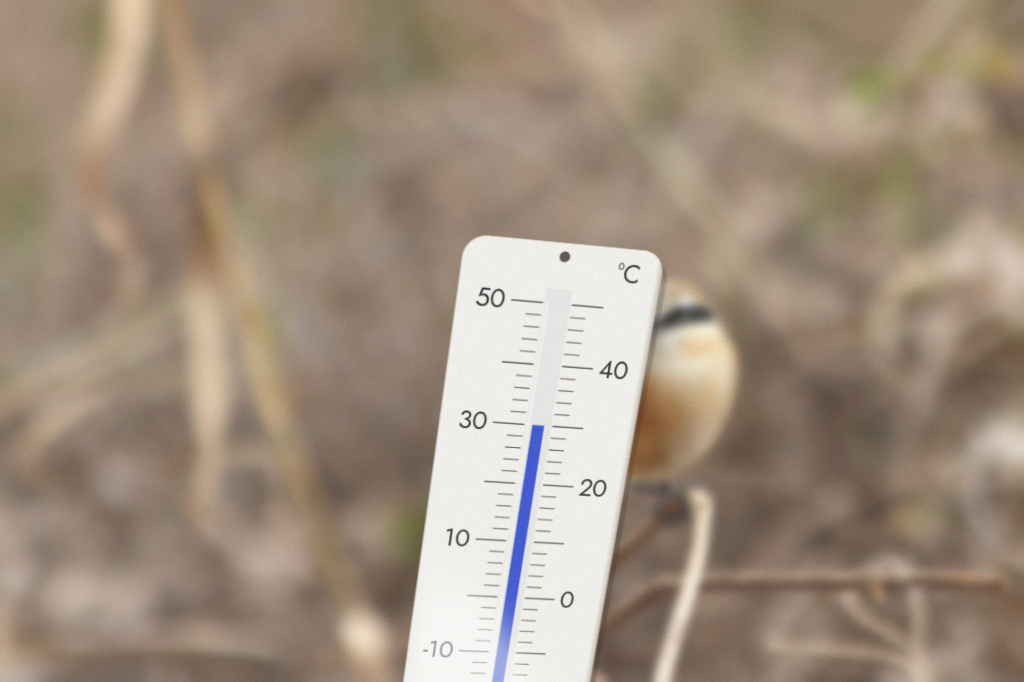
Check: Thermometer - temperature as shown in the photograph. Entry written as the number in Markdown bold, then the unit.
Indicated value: **30** °C
